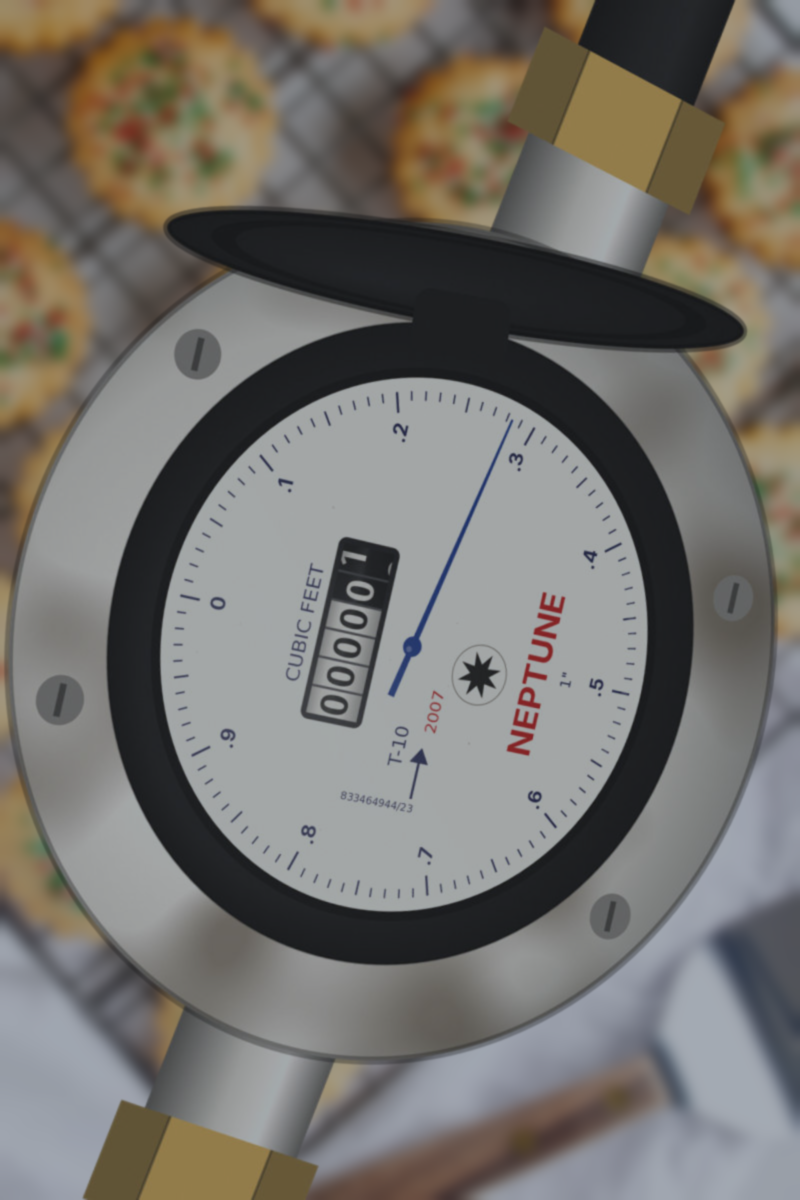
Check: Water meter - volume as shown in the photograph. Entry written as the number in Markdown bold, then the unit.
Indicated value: **1.28** ft³
